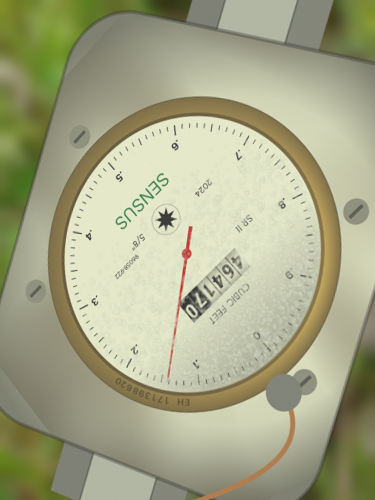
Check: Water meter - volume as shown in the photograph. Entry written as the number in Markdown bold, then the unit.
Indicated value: **464170.14** ft³
